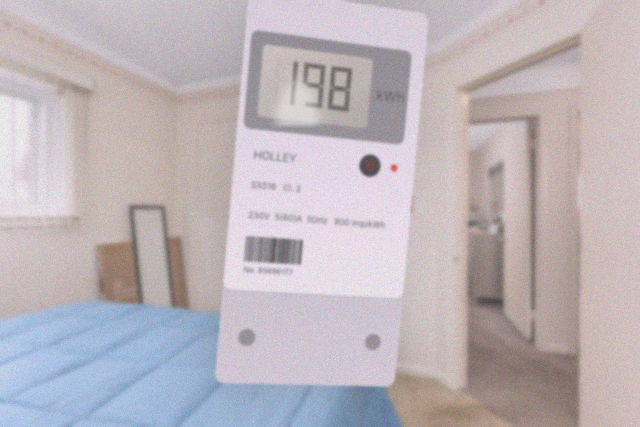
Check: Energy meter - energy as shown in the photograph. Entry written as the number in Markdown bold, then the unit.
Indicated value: **198** kWh
